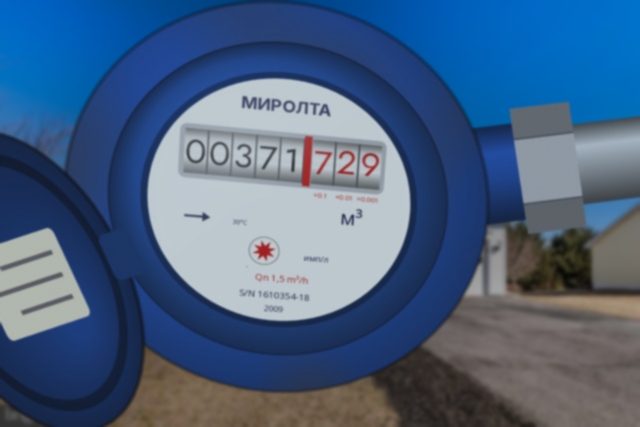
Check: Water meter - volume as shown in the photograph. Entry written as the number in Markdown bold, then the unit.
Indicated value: **371.729** m³
